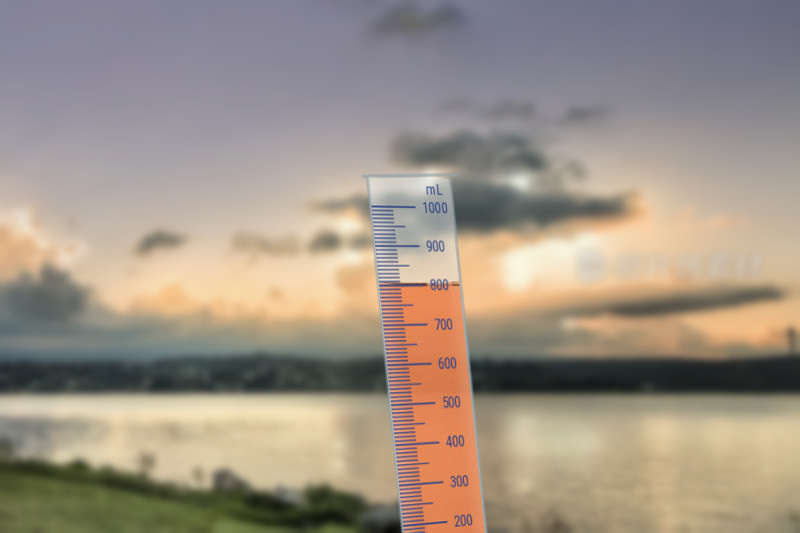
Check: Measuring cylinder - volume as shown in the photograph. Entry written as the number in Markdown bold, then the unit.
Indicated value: **800** mL
